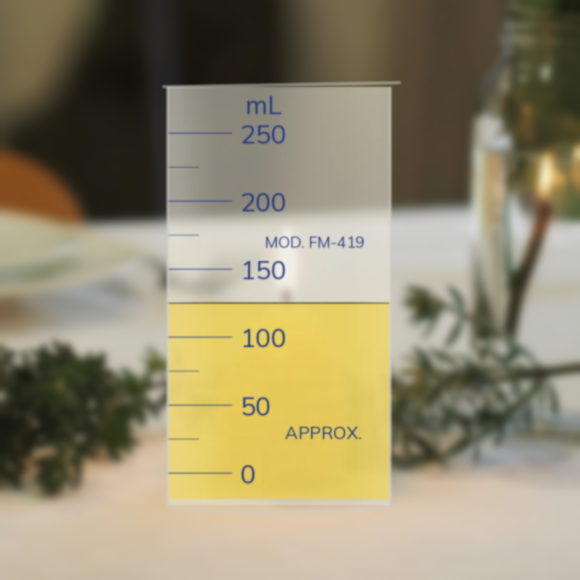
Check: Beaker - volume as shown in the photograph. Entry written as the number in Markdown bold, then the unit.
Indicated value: **125** mL
